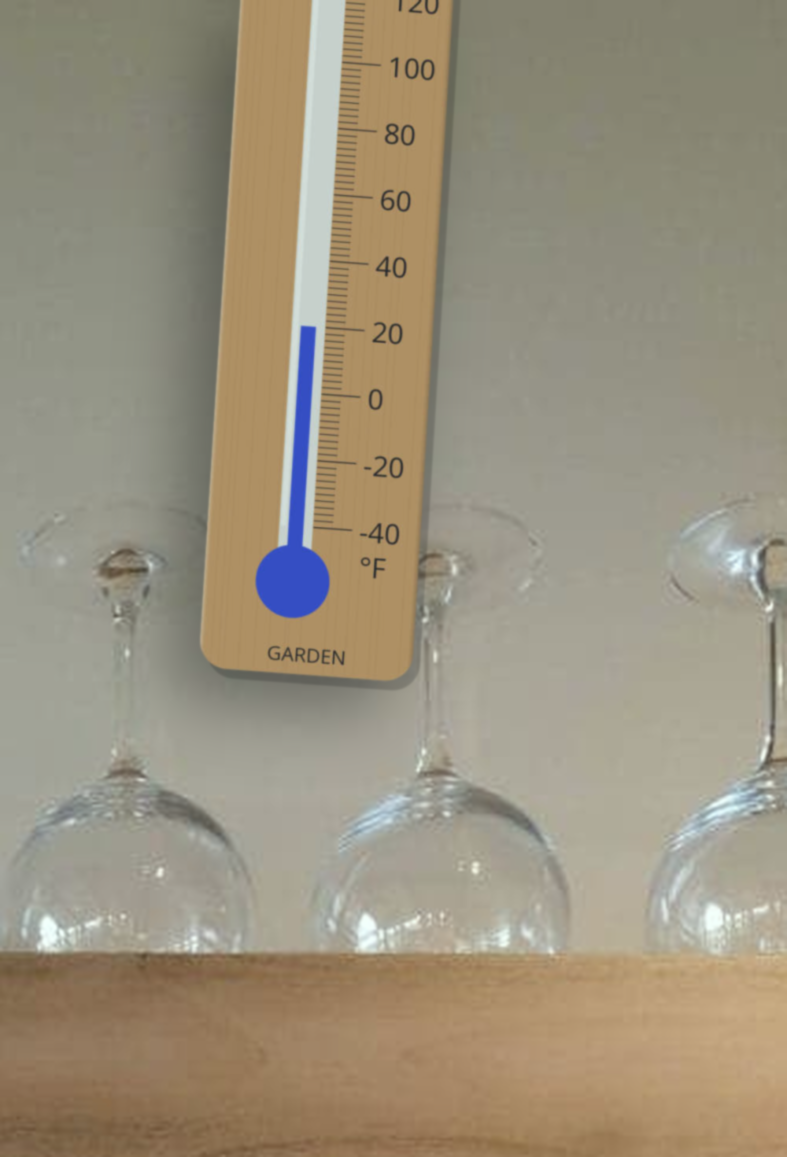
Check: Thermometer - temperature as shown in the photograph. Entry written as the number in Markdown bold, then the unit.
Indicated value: **20** °F
